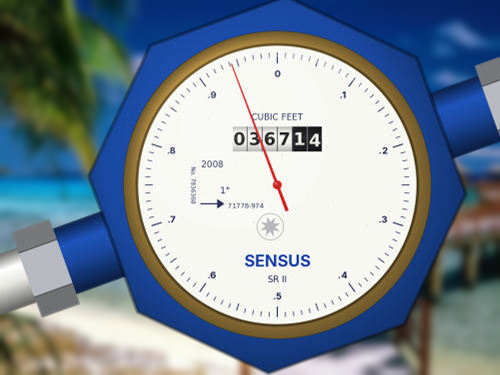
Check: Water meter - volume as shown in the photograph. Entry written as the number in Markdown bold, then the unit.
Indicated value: **36713.94** ft³
